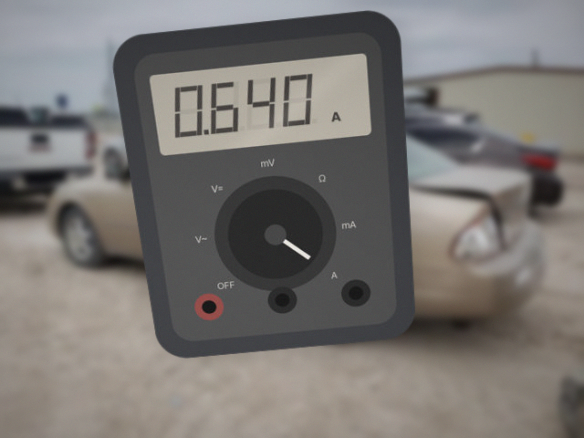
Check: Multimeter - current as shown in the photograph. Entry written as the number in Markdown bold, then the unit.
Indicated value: **0.640** A
